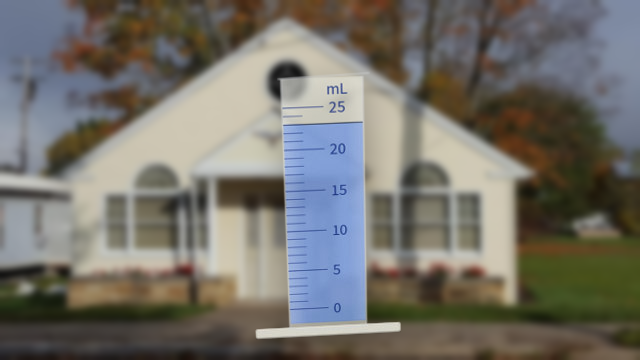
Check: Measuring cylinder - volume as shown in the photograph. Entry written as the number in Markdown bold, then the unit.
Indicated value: **23** mL
